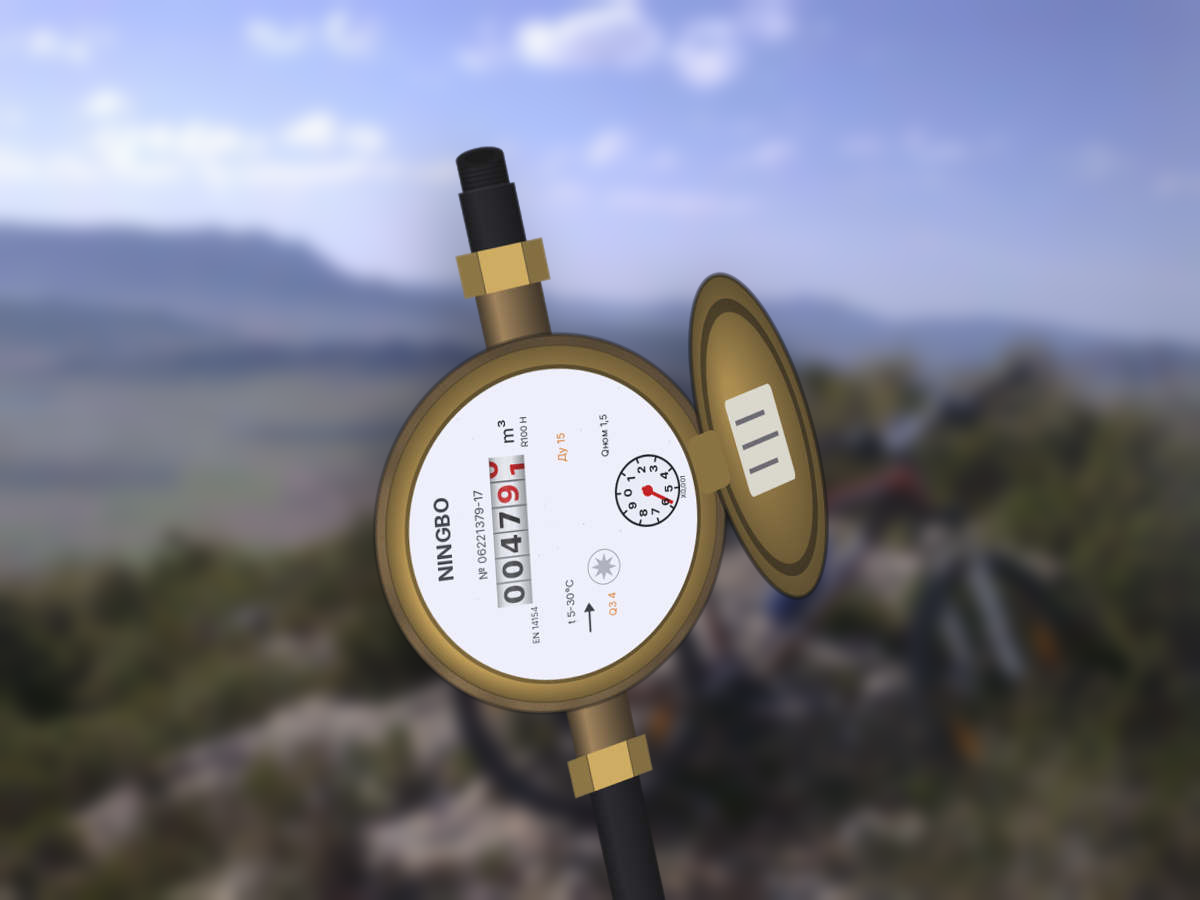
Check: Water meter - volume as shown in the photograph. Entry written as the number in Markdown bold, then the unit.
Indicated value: **47.905** m³
